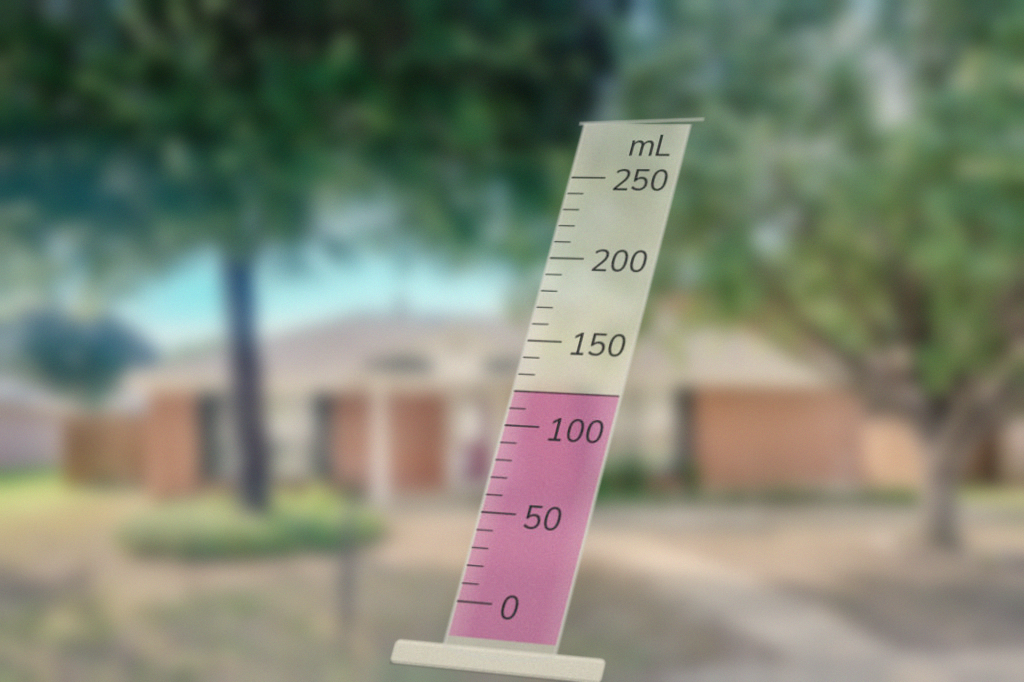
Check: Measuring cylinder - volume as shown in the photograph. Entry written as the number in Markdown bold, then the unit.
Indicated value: **120** mL
